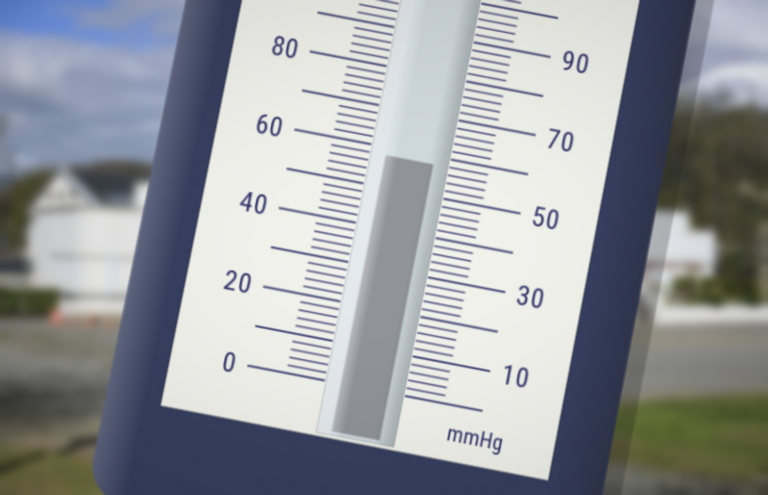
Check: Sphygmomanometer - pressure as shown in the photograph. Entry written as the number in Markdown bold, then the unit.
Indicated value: **58** mmHg
